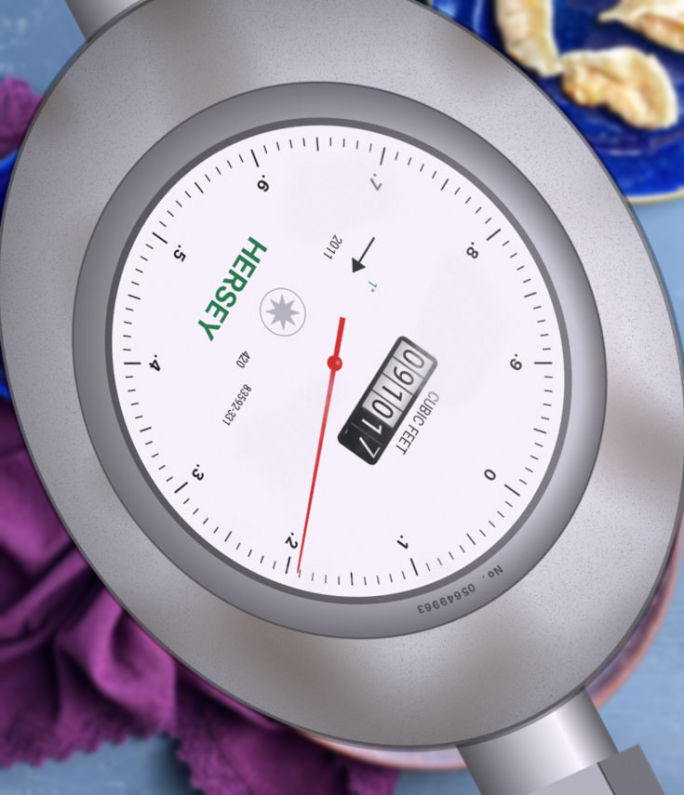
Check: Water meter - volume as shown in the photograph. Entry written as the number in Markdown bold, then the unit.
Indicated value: **91017.19** ft³
